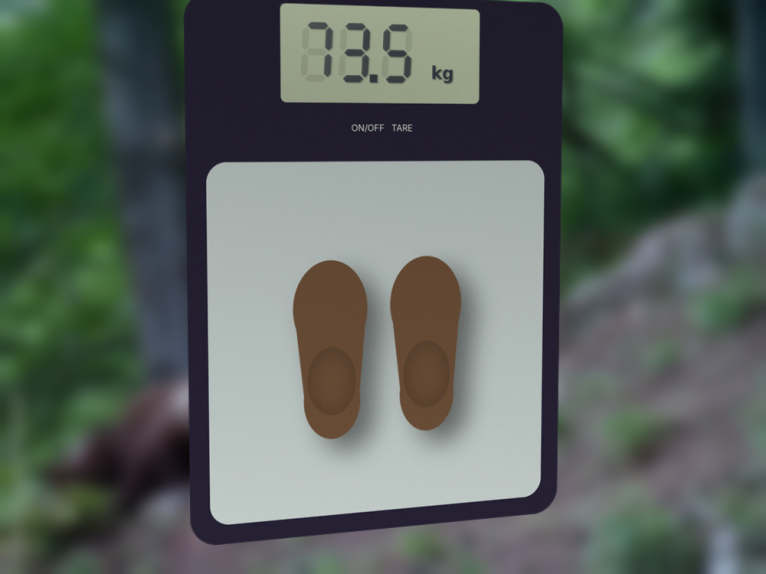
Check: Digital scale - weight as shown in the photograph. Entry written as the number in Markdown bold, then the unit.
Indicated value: **73.5** kg
